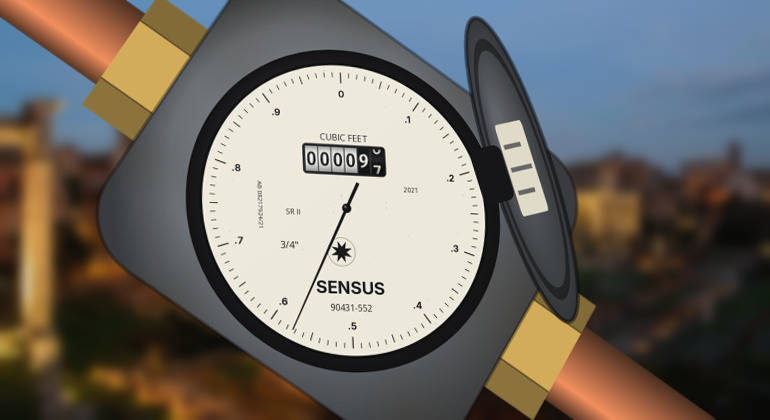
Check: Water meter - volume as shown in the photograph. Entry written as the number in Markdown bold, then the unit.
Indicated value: **96.57** ft³
